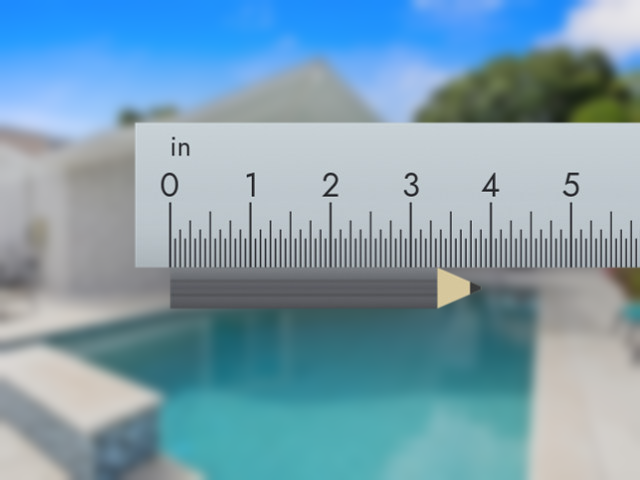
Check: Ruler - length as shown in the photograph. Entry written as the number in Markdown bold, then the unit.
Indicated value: **3.875** in
